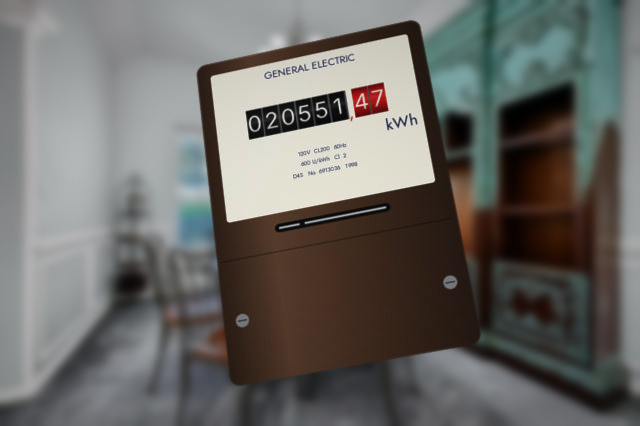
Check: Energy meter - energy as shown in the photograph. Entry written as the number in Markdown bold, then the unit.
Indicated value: **20551.47** kWh
